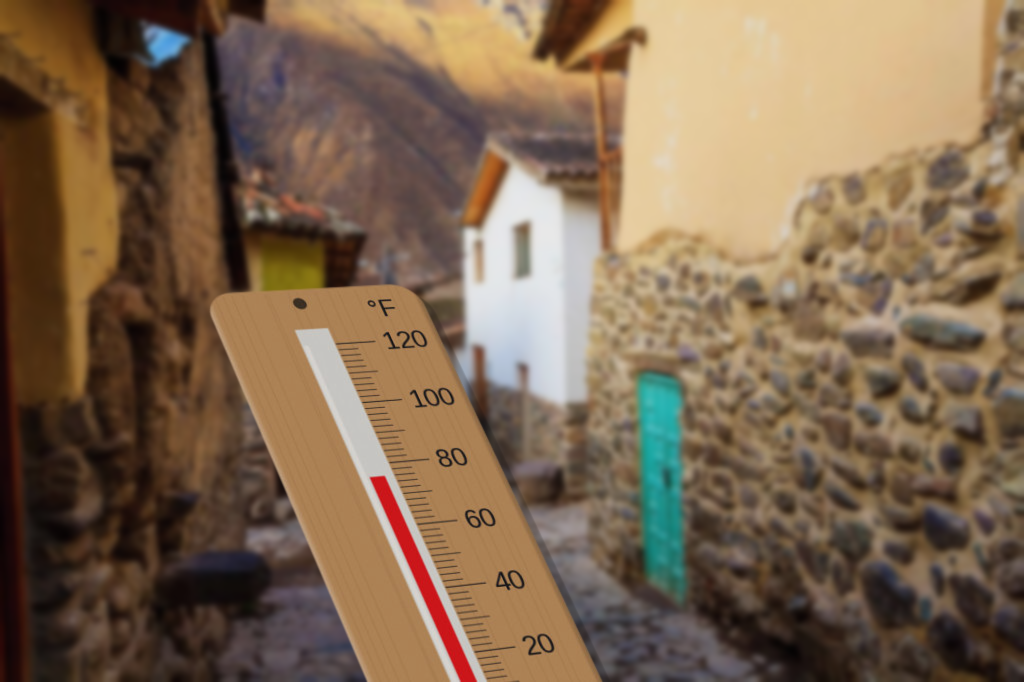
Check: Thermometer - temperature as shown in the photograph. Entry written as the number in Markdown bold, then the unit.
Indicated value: **76** °F
